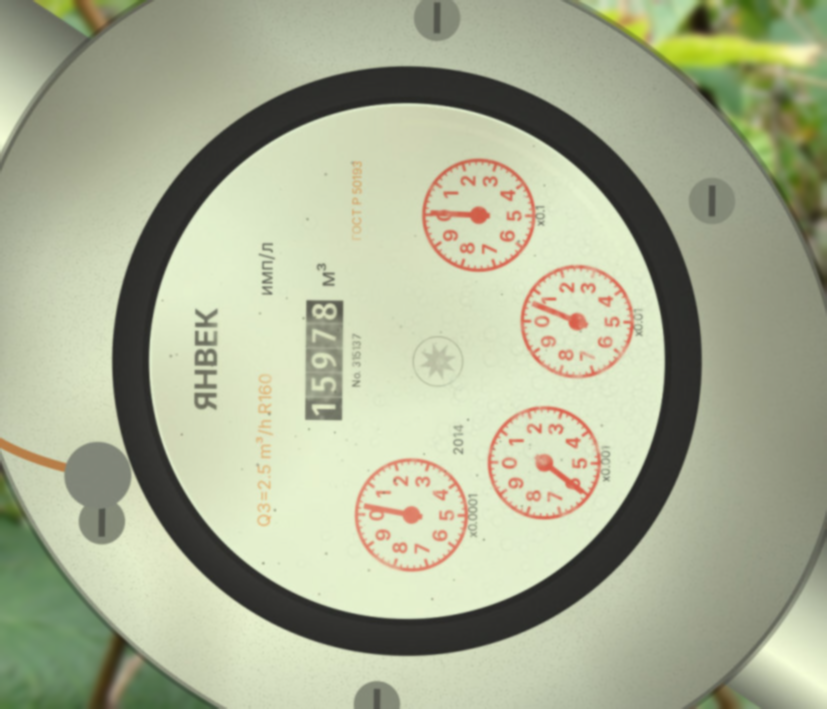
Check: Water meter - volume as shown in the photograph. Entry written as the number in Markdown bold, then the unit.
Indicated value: **15978.0060** m³
